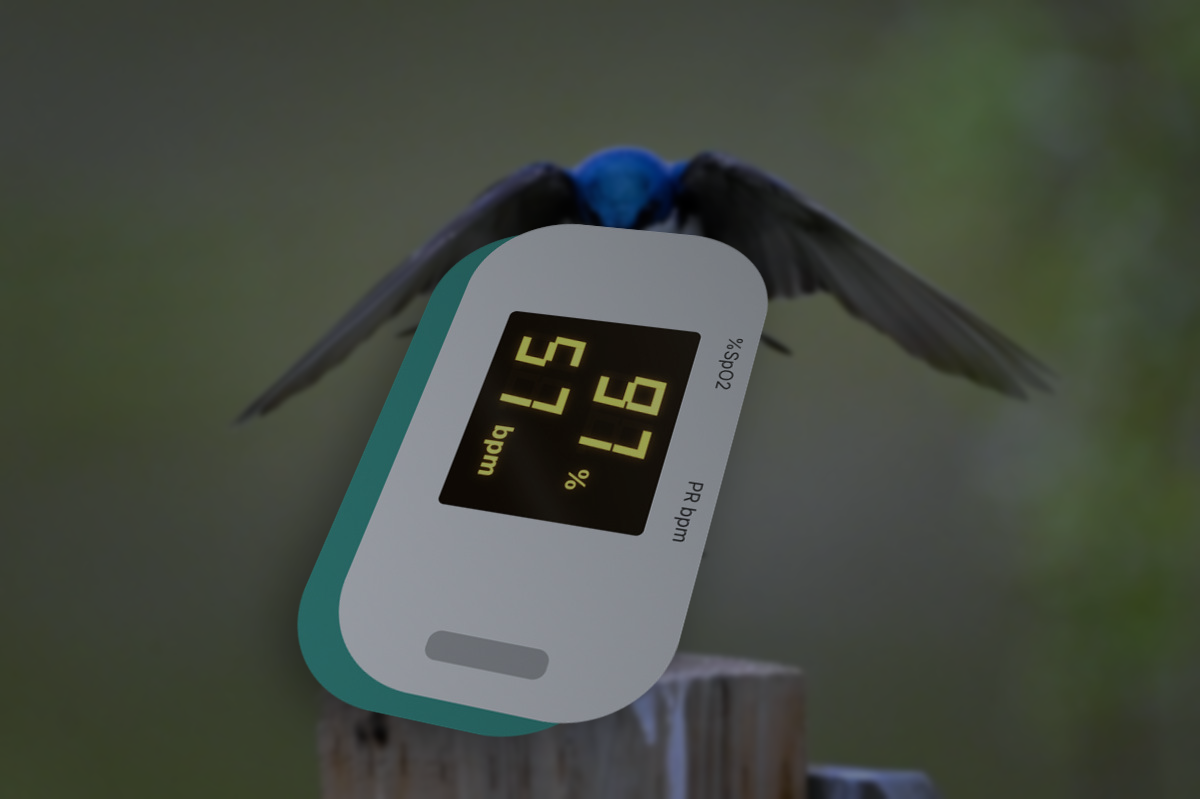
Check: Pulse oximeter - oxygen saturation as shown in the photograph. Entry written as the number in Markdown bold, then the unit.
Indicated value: **97** %
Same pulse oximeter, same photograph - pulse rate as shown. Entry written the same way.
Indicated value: **57** bpm
